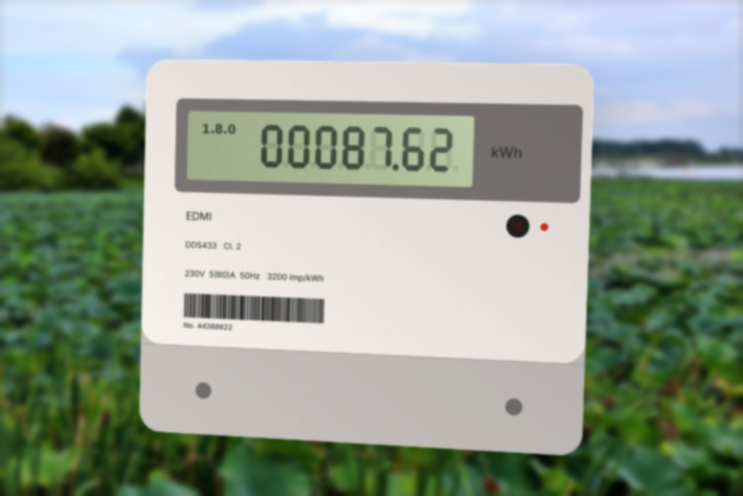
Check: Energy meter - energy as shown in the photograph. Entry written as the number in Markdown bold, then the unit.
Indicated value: **87.62** kWh
